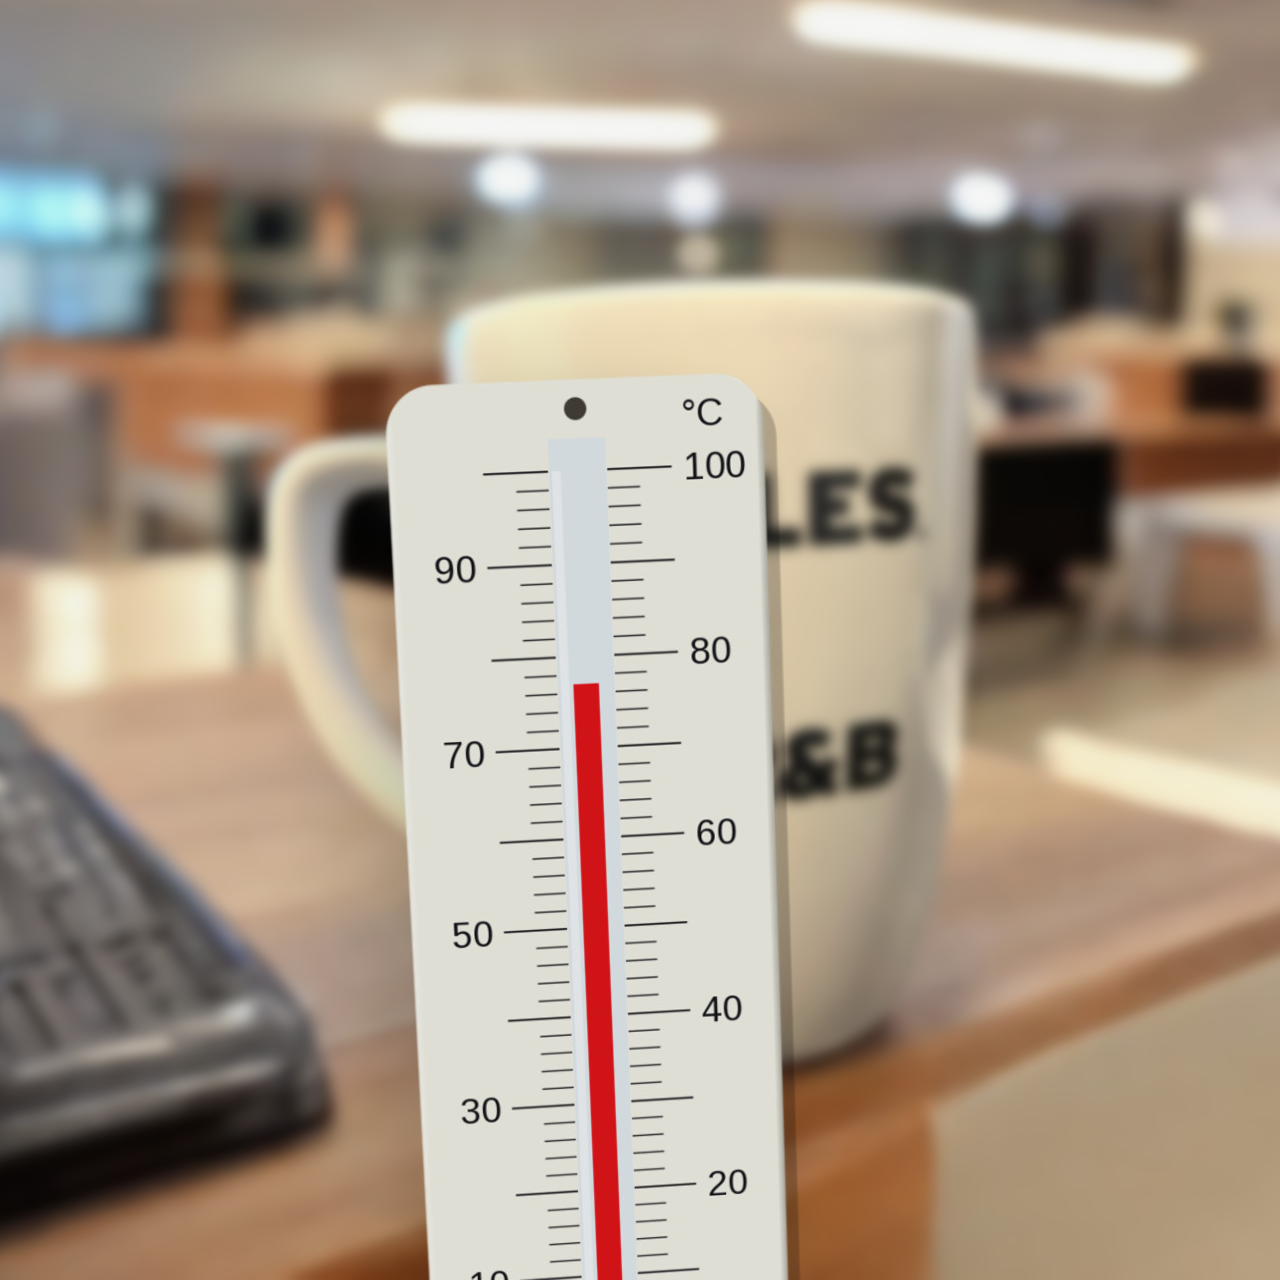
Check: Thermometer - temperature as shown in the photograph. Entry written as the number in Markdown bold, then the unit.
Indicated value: **77** °C
